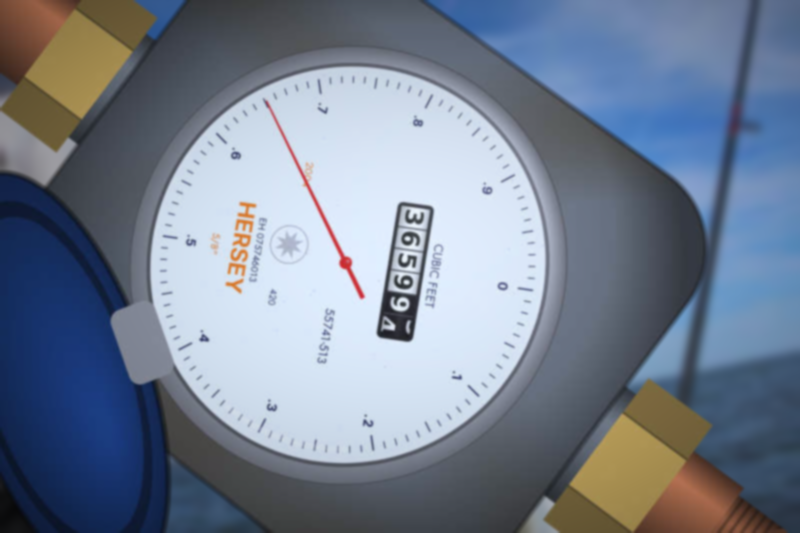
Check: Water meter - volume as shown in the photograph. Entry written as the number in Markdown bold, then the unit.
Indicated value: **365993.65** ft³
